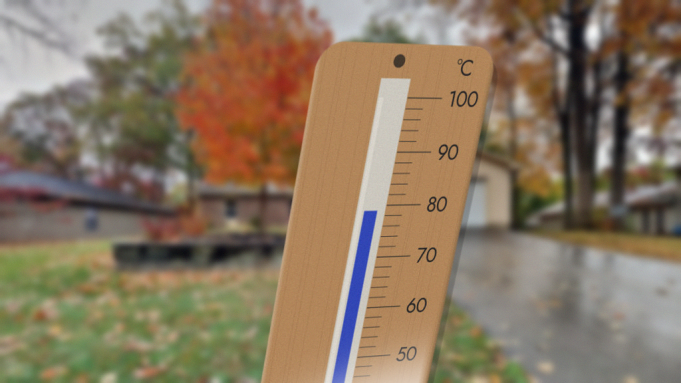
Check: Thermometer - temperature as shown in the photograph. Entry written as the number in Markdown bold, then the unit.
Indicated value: **79** °C
